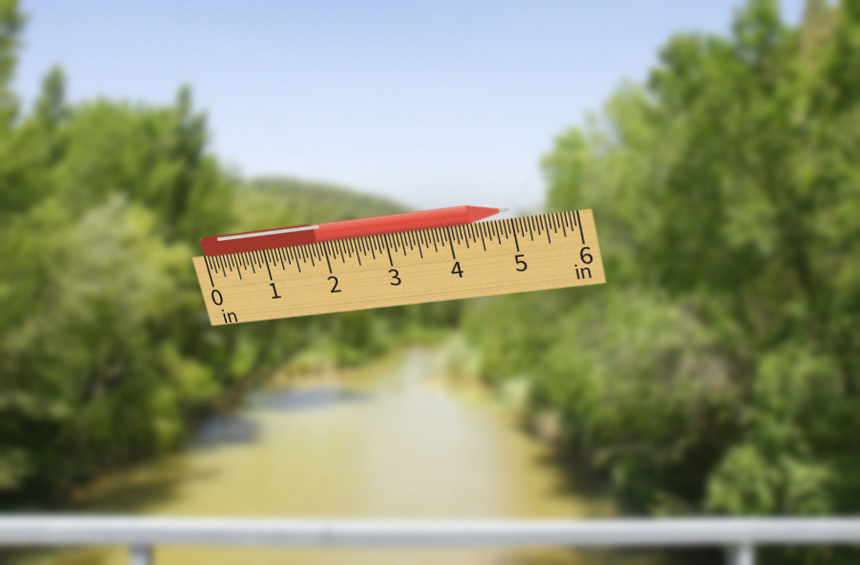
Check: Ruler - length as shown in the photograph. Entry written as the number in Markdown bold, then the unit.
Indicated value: **5** in
